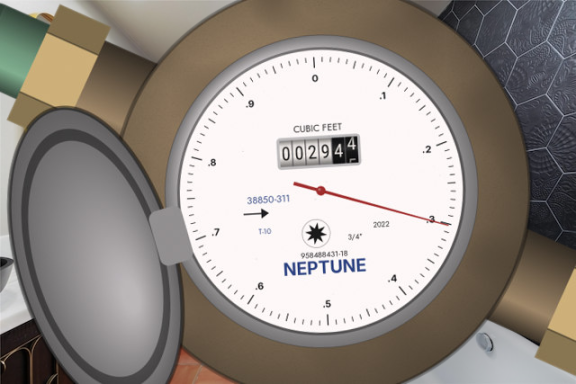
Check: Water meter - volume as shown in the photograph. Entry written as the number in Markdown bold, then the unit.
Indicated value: **2944.30** ft³
